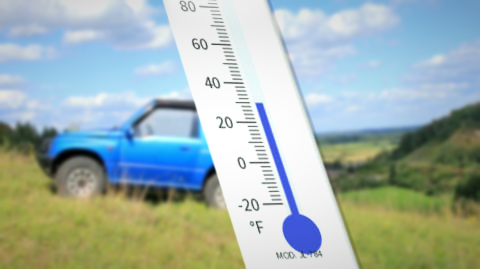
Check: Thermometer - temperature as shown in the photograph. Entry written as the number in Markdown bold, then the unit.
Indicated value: **30** °F
